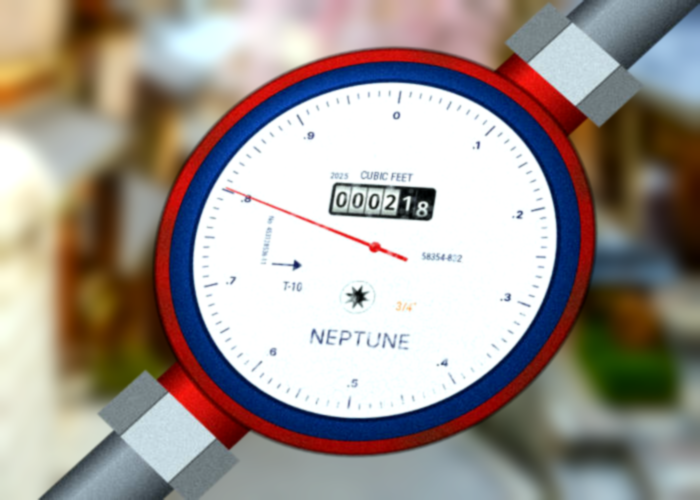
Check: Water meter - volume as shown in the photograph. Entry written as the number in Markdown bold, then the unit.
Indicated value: **217.80** ft³
